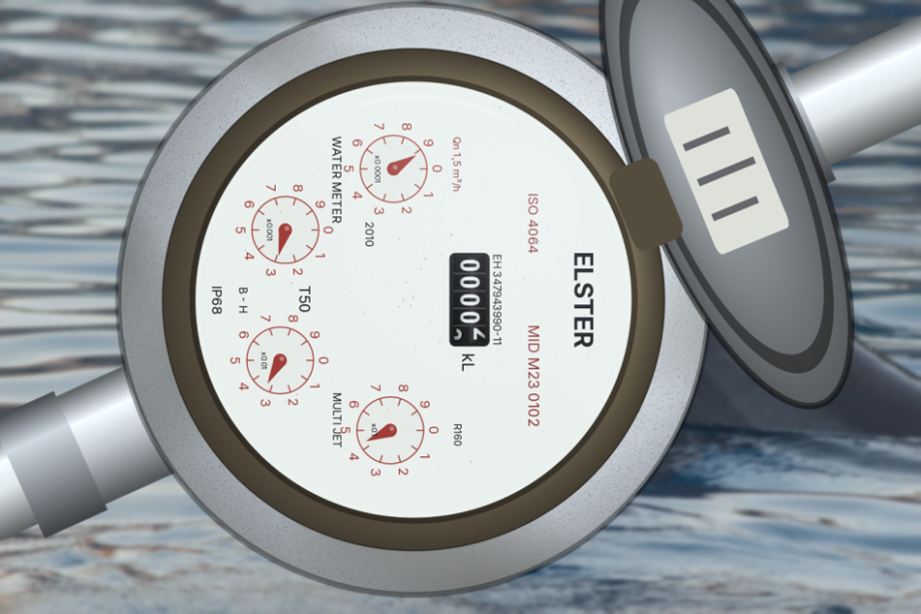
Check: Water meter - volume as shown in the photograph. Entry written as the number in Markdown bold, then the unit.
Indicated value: **2.4329** kL
